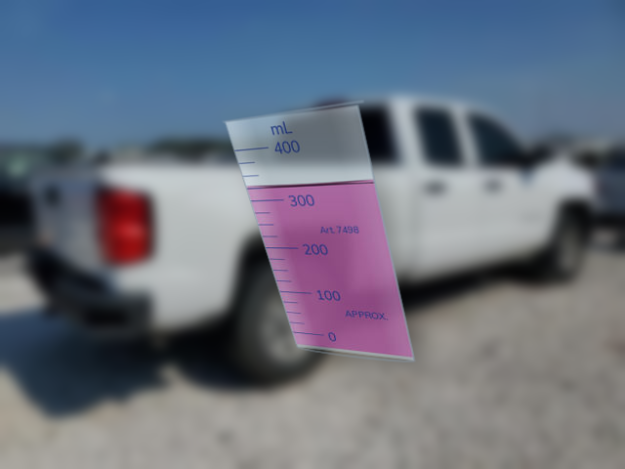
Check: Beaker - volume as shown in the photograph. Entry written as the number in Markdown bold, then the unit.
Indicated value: **325** mL
